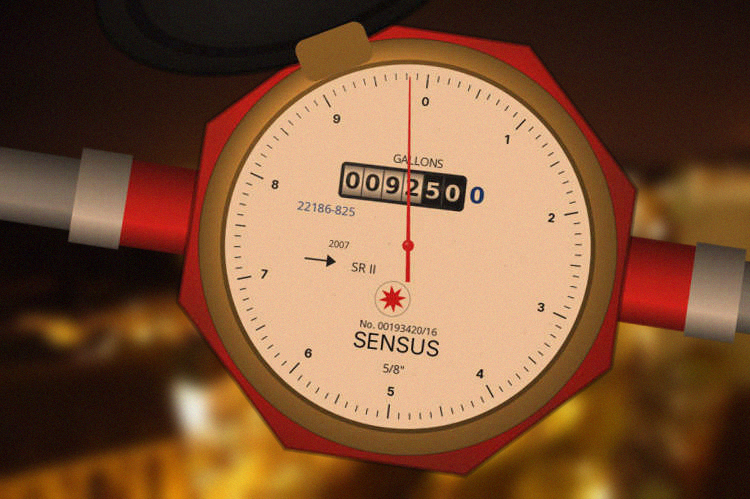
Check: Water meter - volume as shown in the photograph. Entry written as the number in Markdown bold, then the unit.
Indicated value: **92499.8** gal
